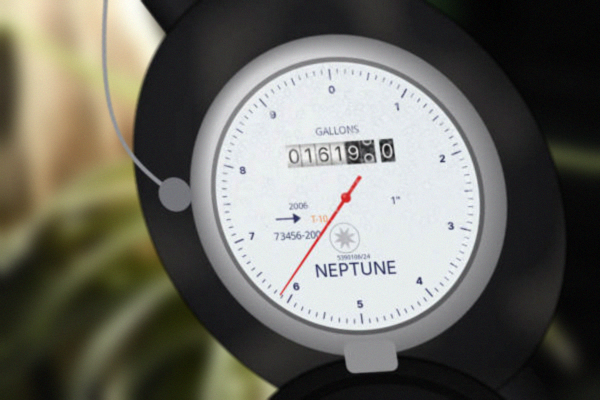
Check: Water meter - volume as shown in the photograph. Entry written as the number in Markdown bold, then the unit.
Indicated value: **161986.1** gal
